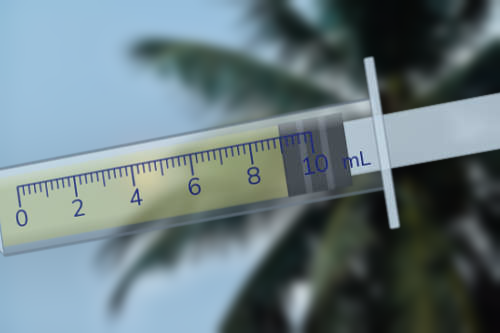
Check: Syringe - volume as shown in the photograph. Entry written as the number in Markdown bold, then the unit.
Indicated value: **9** mL
